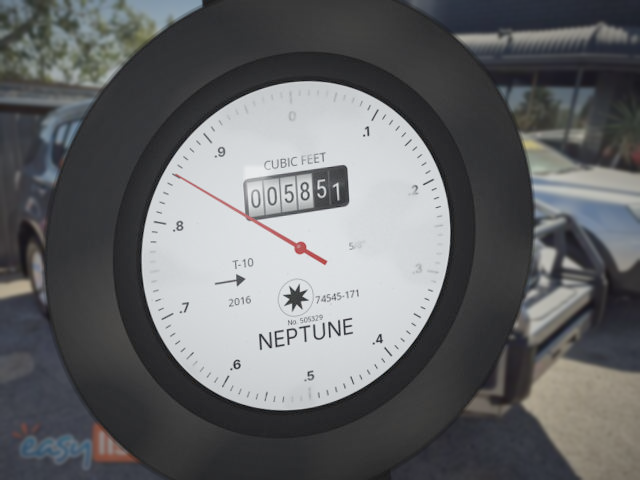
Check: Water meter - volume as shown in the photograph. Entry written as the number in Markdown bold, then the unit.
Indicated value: **5850.85** ft³
